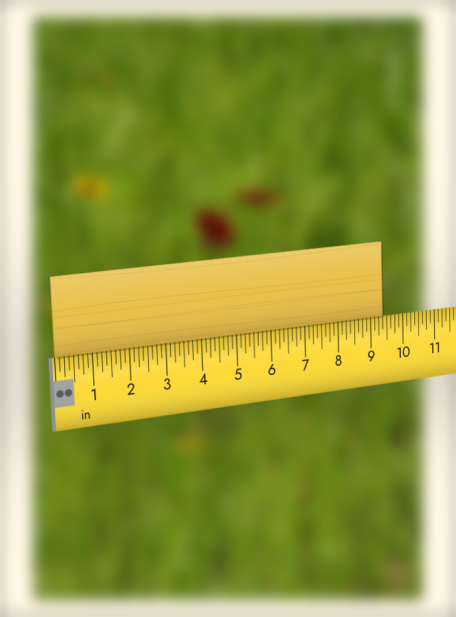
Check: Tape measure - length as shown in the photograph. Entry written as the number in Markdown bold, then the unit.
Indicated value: **9.375** in
